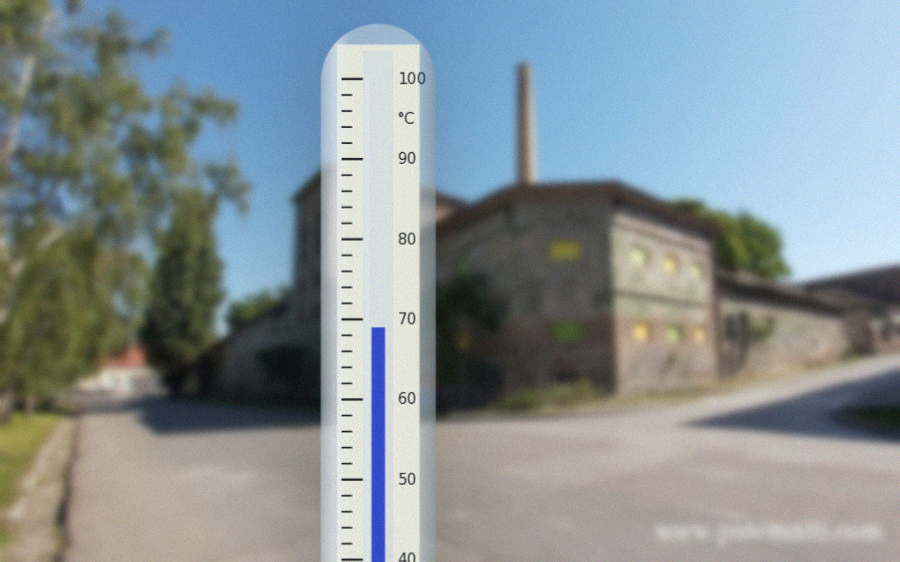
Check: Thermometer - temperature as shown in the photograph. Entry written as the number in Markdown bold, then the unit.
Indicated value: **69** °C
